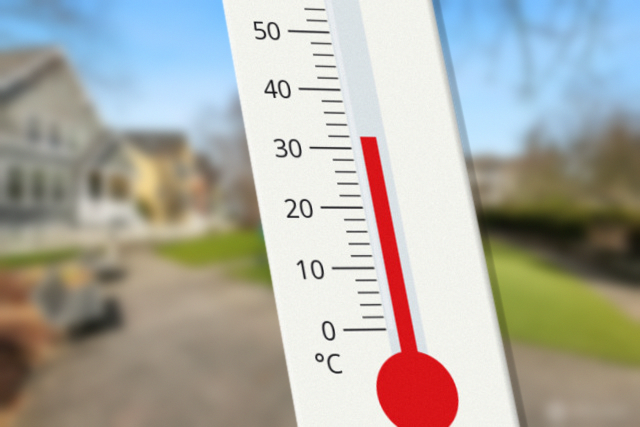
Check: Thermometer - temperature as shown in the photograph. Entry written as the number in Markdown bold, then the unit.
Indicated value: **32** °C
